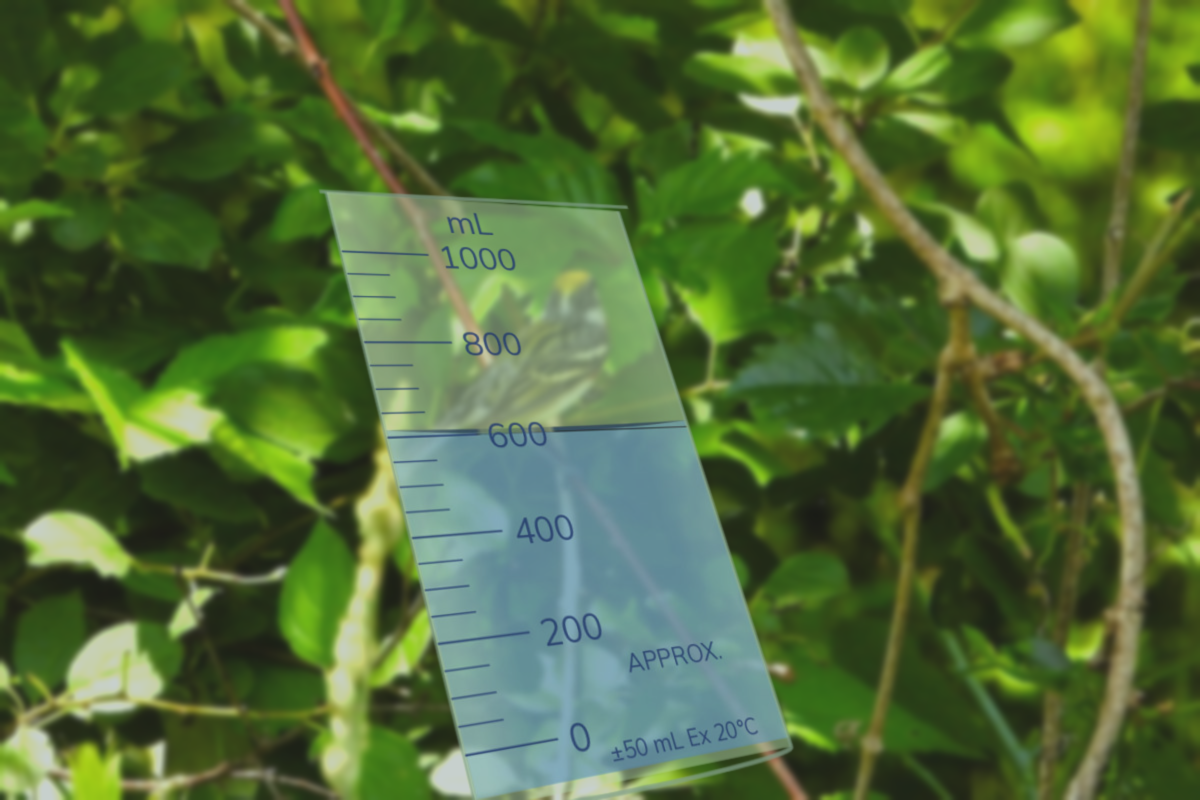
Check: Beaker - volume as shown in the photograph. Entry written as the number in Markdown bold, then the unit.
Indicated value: **600** mL
